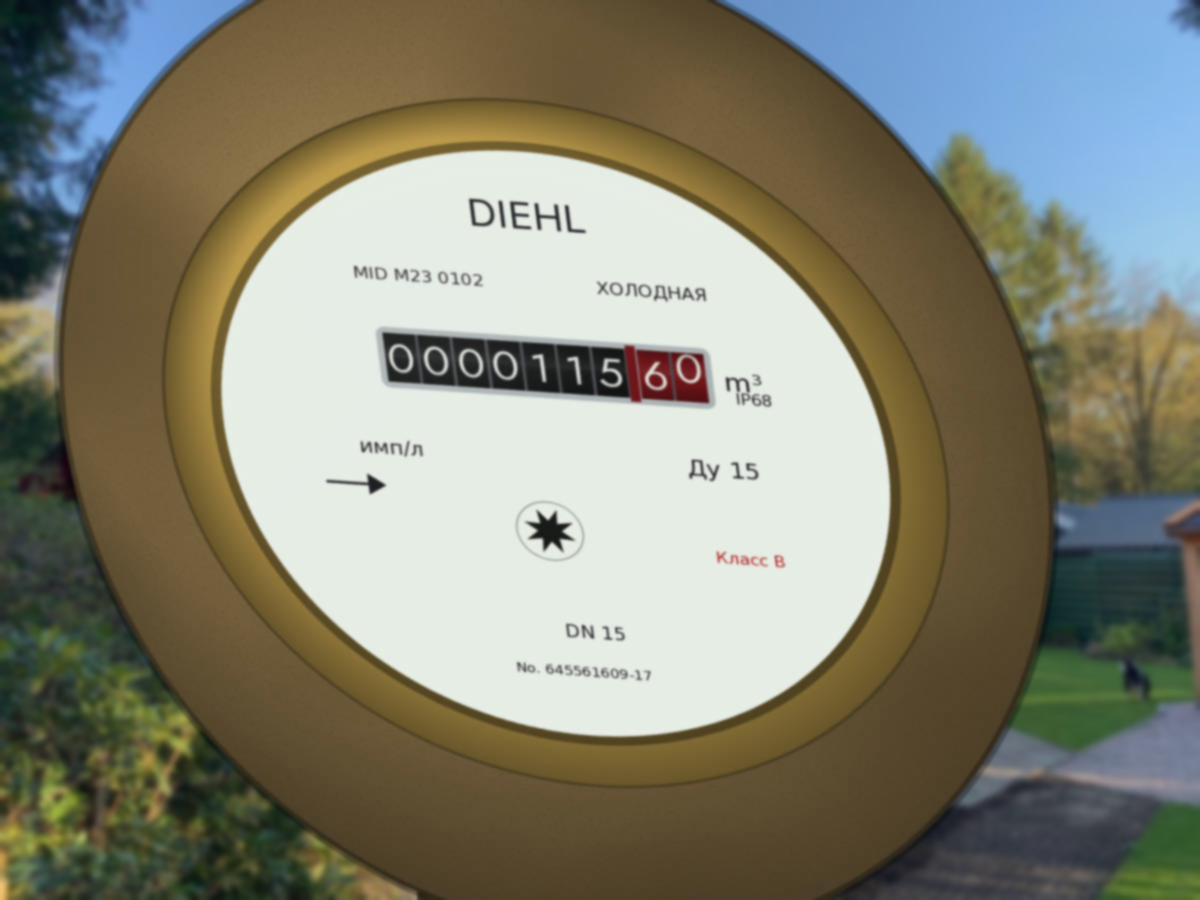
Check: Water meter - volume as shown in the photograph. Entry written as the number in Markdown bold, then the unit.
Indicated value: **115.60** m³
